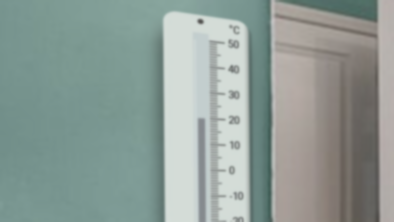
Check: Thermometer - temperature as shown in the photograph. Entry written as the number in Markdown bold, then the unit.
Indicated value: **20** °C
